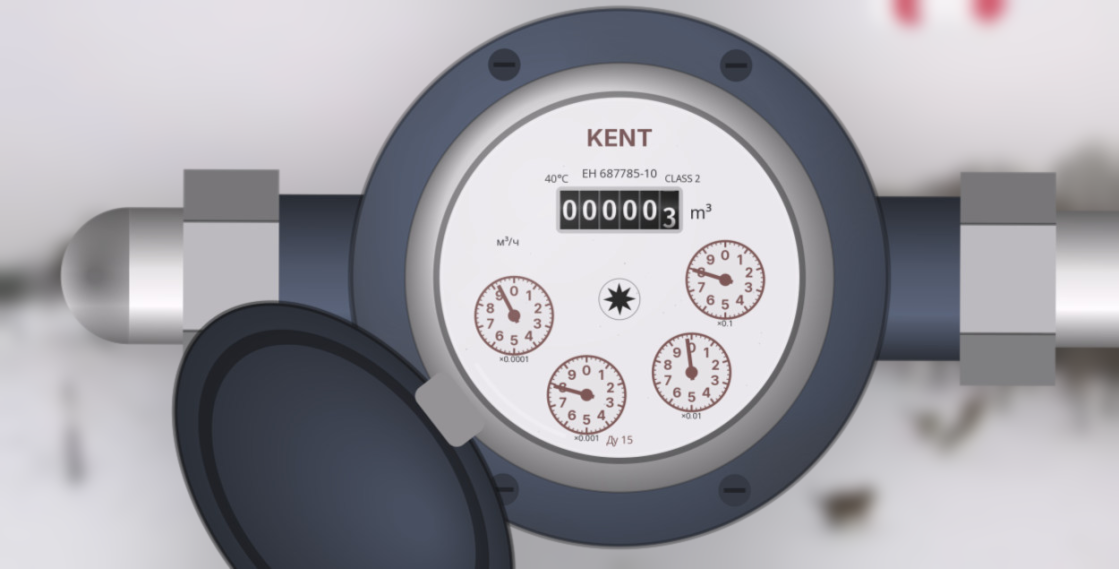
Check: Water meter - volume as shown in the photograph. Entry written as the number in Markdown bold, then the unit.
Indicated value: **2.7979** m³
